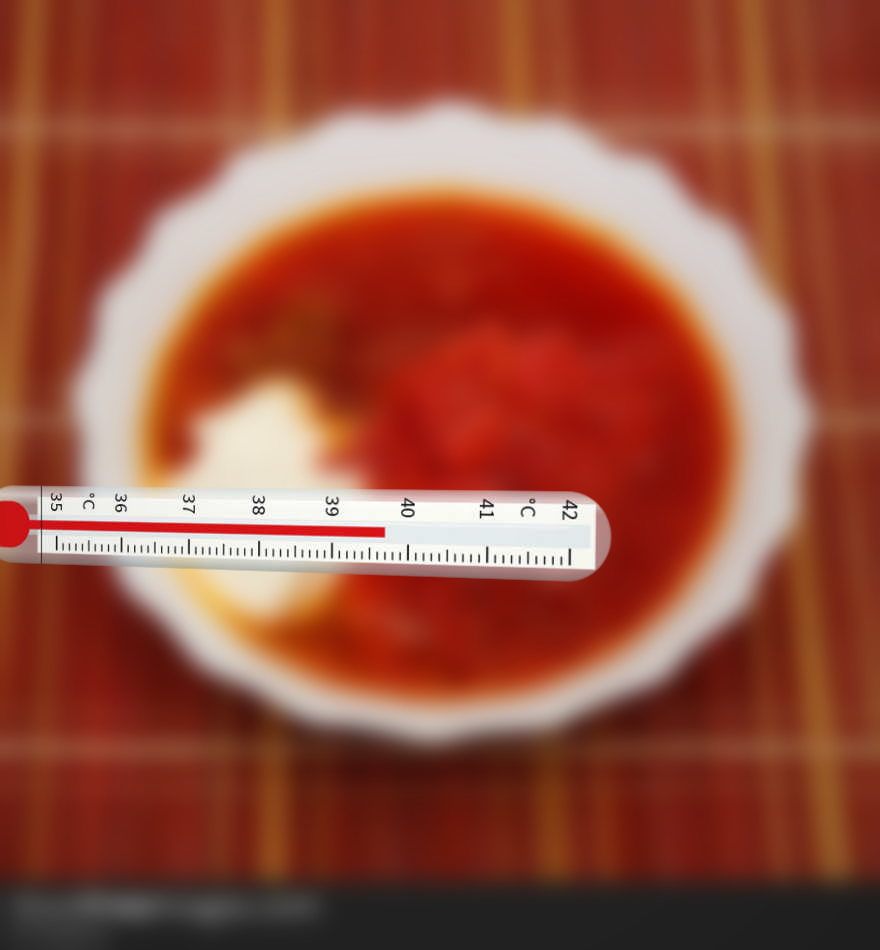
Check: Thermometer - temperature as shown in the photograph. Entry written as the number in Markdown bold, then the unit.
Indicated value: **39.7** °C
